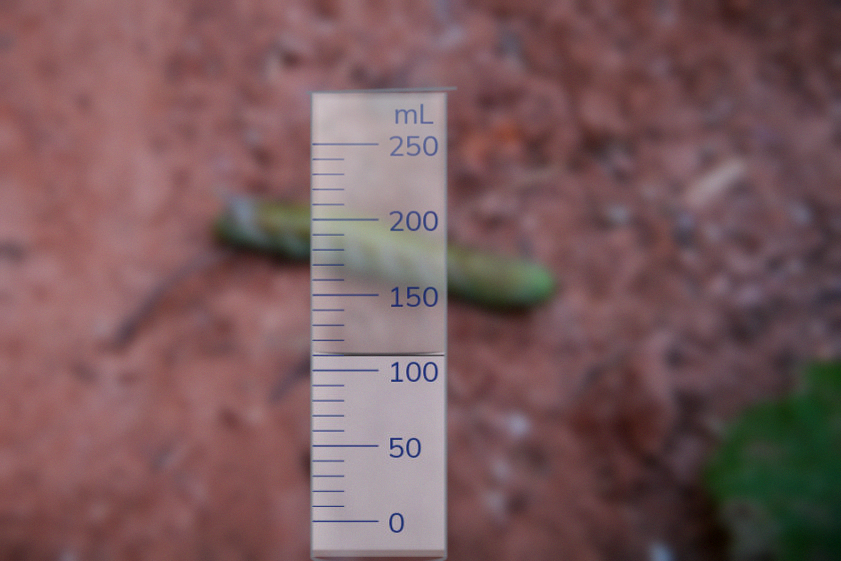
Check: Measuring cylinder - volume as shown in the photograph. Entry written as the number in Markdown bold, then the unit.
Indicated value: **110** mL
